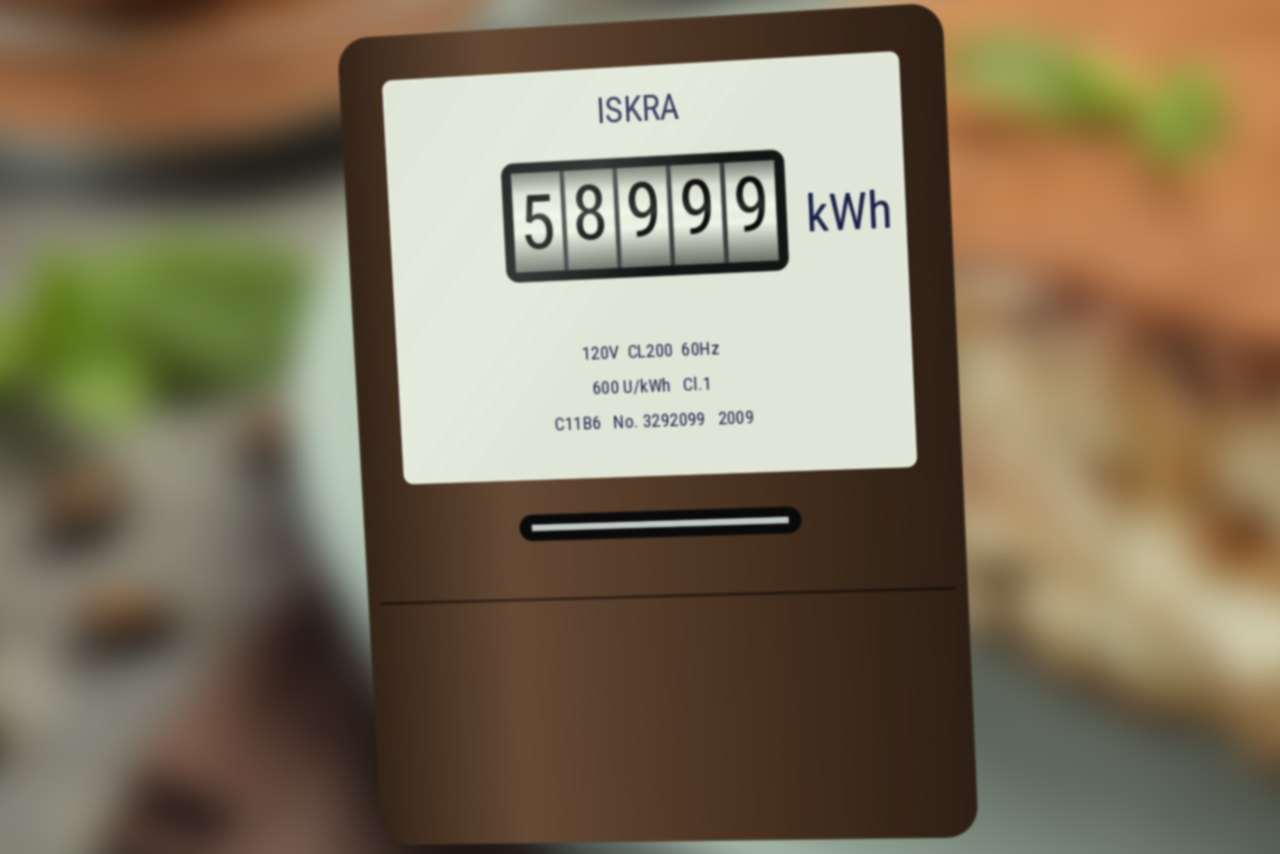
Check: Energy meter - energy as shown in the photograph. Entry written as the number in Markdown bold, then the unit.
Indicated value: **58999** kWh
